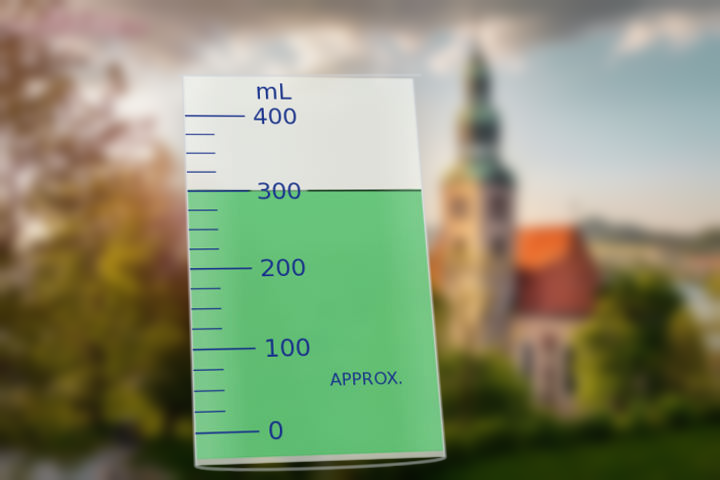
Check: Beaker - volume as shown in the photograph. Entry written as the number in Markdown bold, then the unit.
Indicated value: **300** mL
